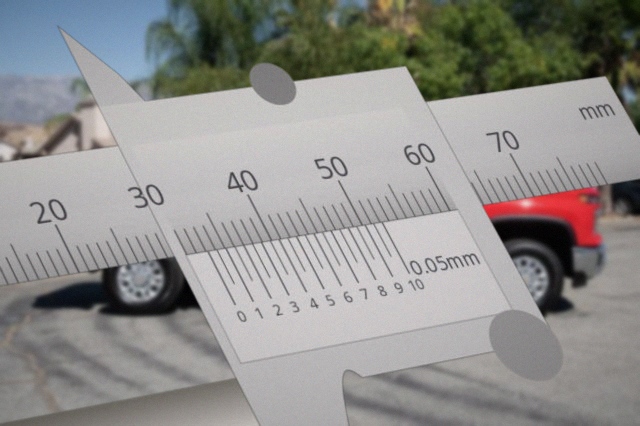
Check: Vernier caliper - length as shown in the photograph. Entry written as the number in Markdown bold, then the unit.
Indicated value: **33.2** mm
